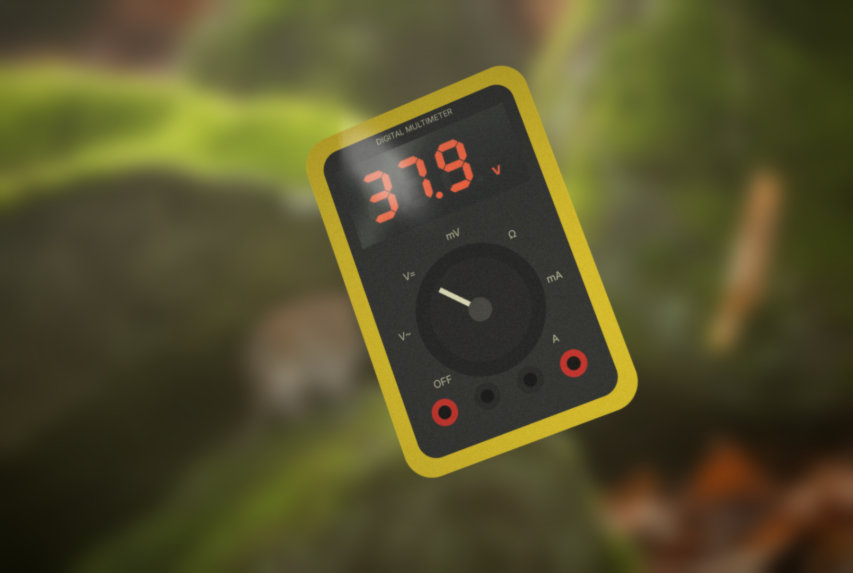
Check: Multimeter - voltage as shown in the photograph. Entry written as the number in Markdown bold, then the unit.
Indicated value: **37.9** V
